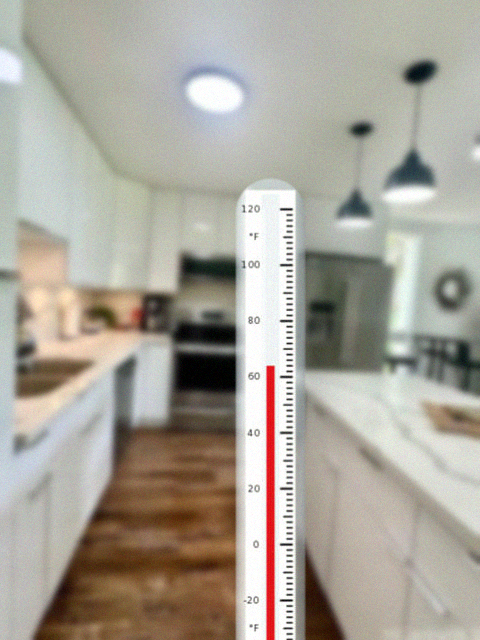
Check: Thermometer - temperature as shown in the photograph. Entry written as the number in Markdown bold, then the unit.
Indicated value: **64** °F
